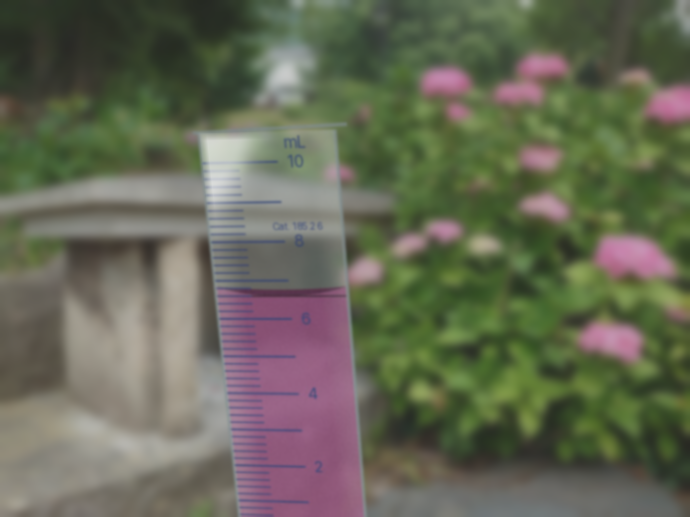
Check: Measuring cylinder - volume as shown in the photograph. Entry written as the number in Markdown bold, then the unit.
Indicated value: **6.6** mL
